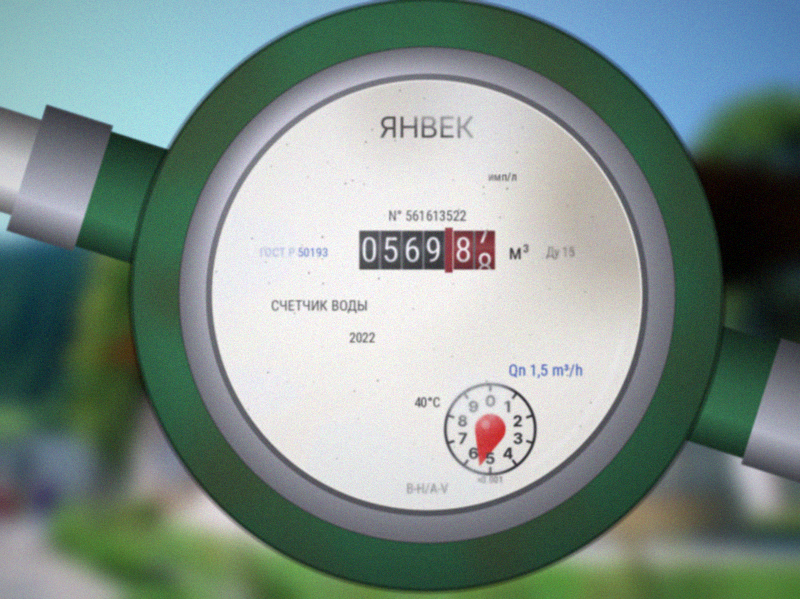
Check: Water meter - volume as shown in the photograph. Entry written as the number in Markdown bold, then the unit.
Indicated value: **569.875** m³
